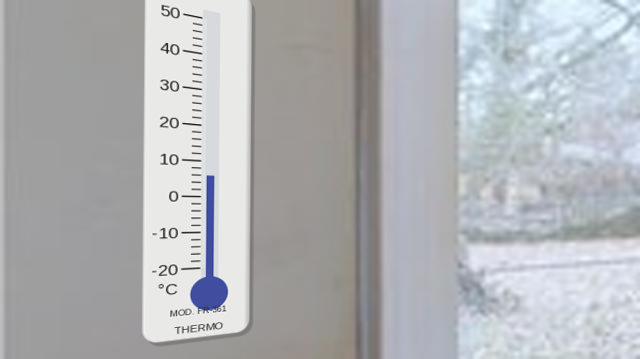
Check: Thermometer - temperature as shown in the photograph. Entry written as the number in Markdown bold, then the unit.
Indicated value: **6** °C
